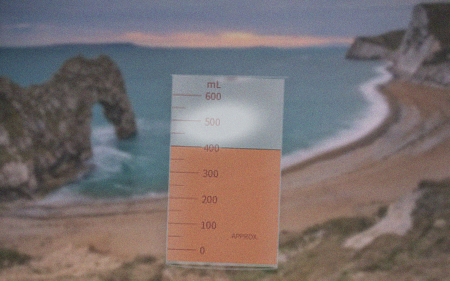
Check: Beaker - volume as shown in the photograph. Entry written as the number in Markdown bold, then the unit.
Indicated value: **400** mL
